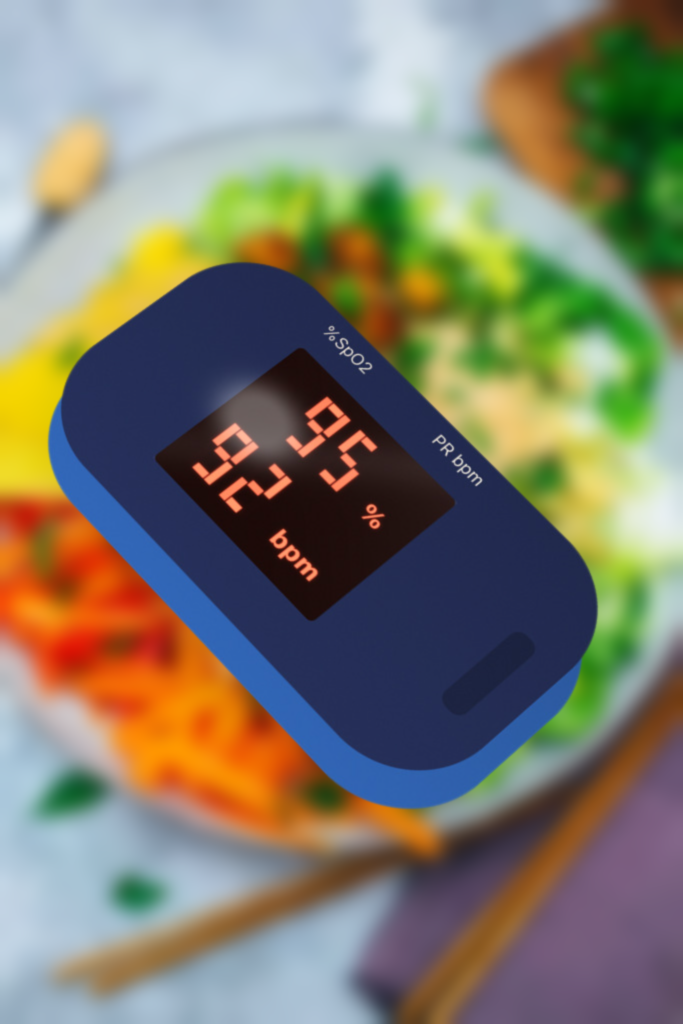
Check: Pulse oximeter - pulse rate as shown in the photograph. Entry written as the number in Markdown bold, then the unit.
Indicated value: **92** bpm
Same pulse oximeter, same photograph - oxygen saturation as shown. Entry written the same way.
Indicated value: **95** %
